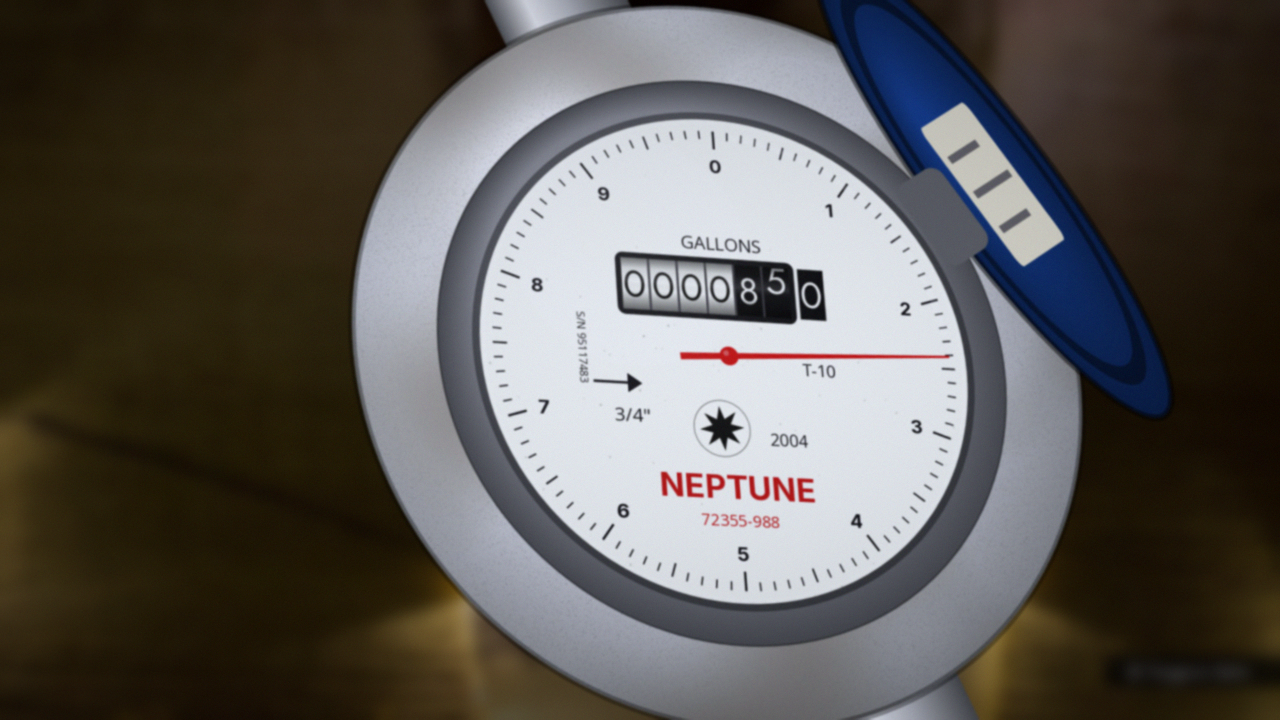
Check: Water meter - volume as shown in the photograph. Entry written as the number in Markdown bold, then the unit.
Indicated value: **852.4** gal
